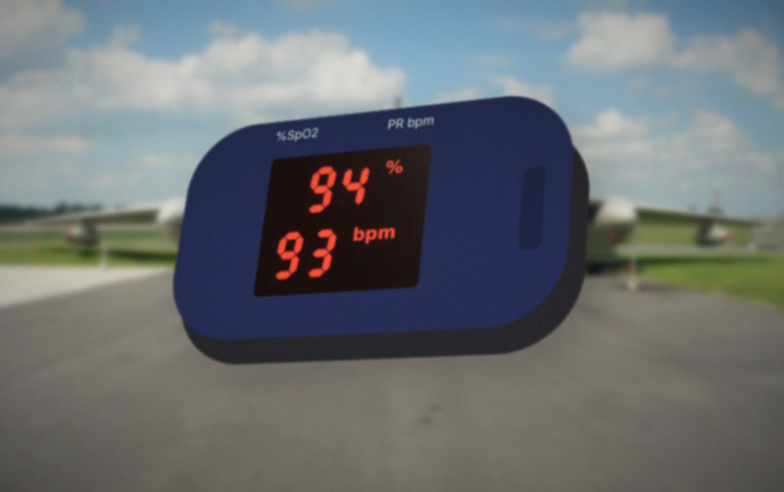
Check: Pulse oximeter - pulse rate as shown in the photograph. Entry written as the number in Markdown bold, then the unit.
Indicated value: **93** bpm
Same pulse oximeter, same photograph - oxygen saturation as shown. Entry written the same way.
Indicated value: **94** %
